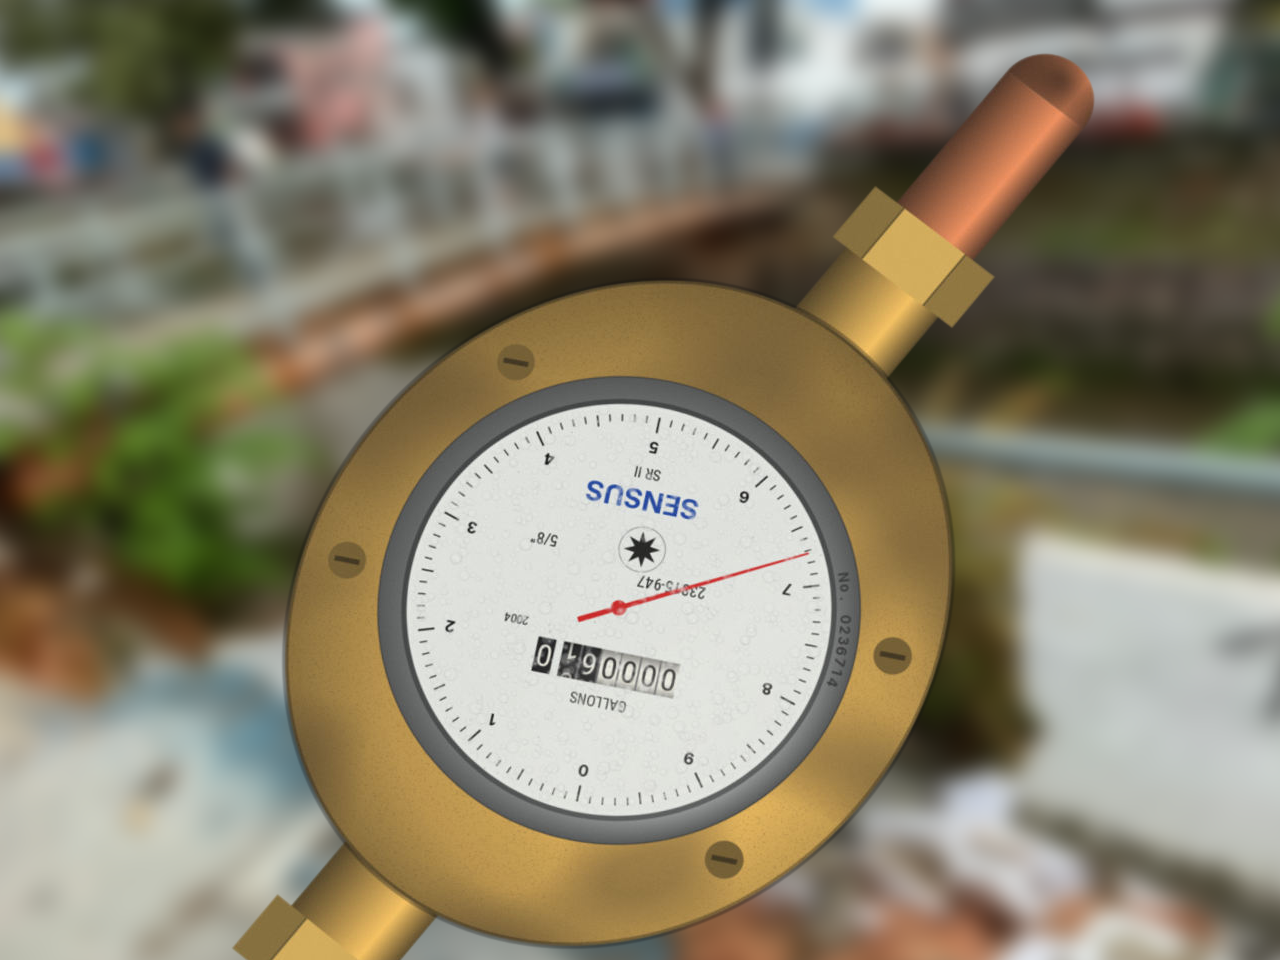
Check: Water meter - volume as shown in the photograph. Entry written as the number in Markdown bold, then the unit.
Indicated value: **606.7** gal
